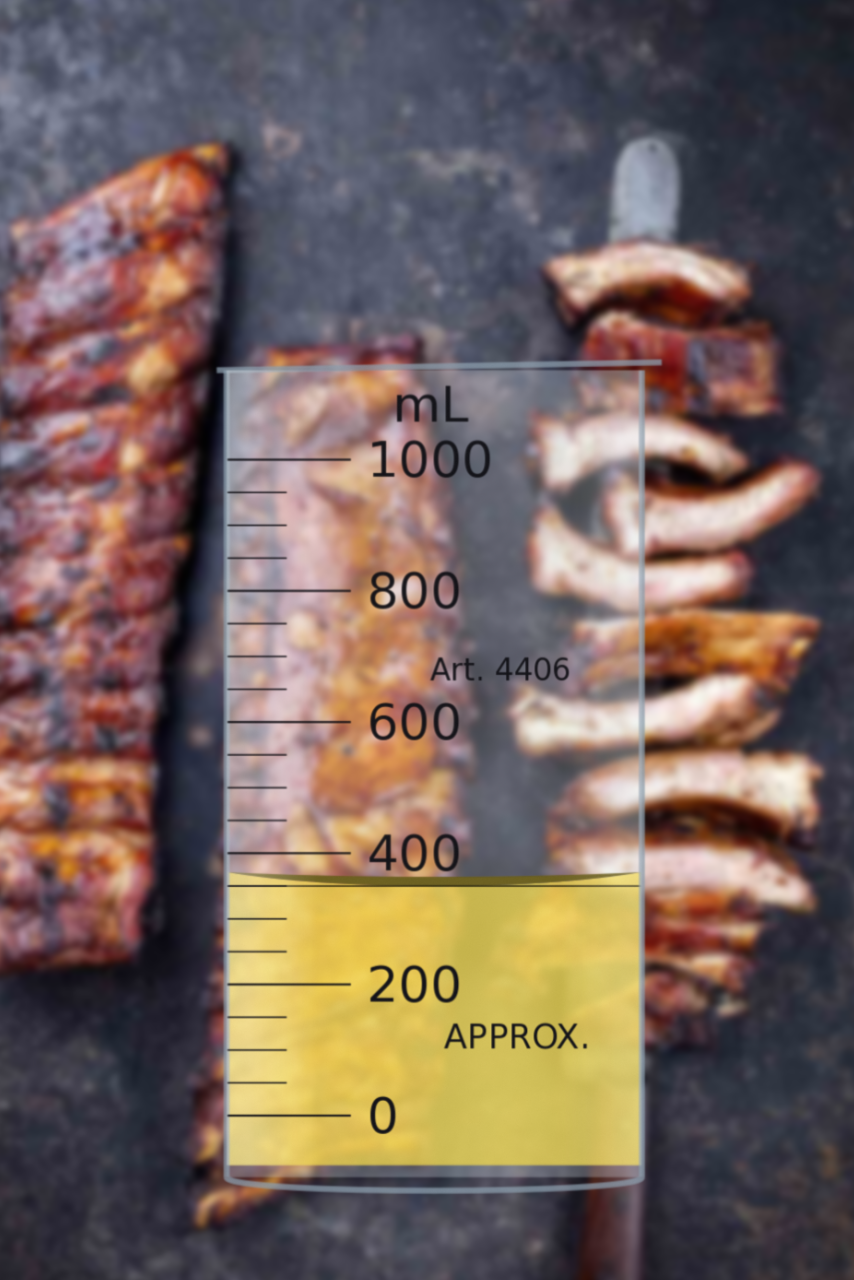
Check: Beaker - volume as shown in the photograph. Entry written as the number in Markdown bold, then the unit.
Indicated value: **350** mL
